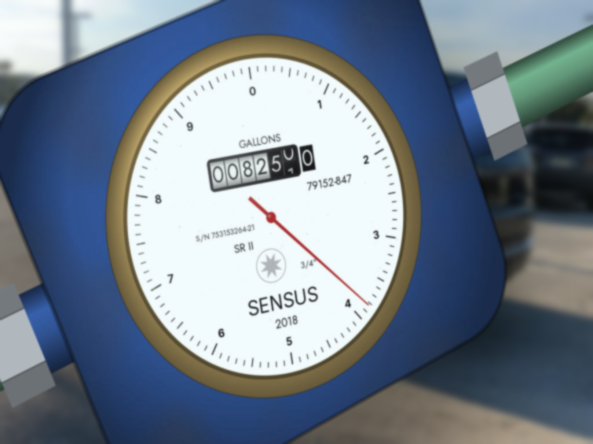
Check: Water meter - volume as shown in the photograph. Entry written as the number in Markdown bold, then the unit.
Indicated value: **82503.8** gal
